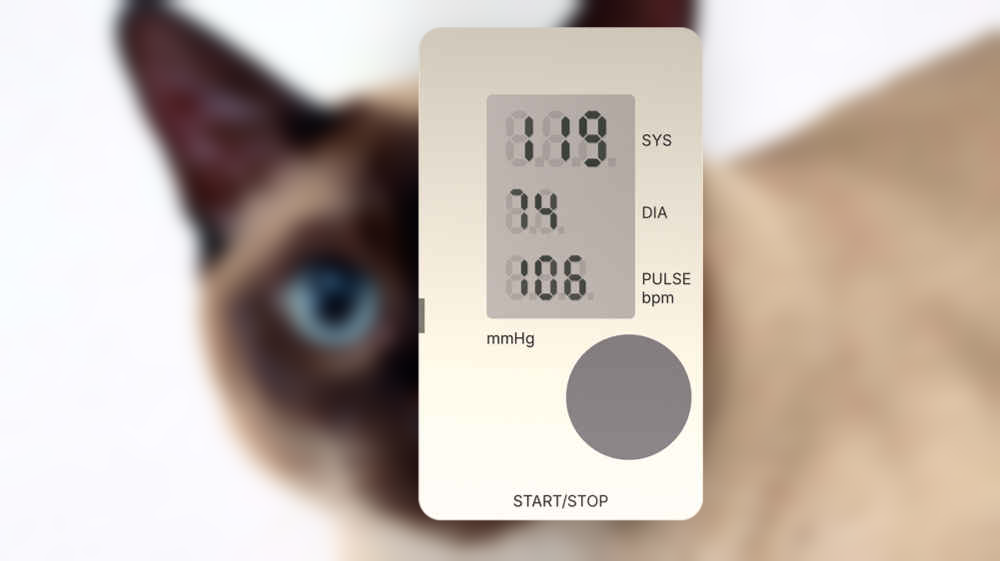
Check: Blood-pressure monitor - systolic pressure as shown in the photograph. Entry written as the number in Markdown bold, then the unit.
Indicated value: **119** mmHg
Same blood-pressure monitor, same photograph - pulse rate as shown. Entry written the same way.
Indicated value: **106** bpm
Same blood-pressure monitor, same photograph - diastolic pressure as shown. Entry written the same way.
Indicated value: **74** mmHg
